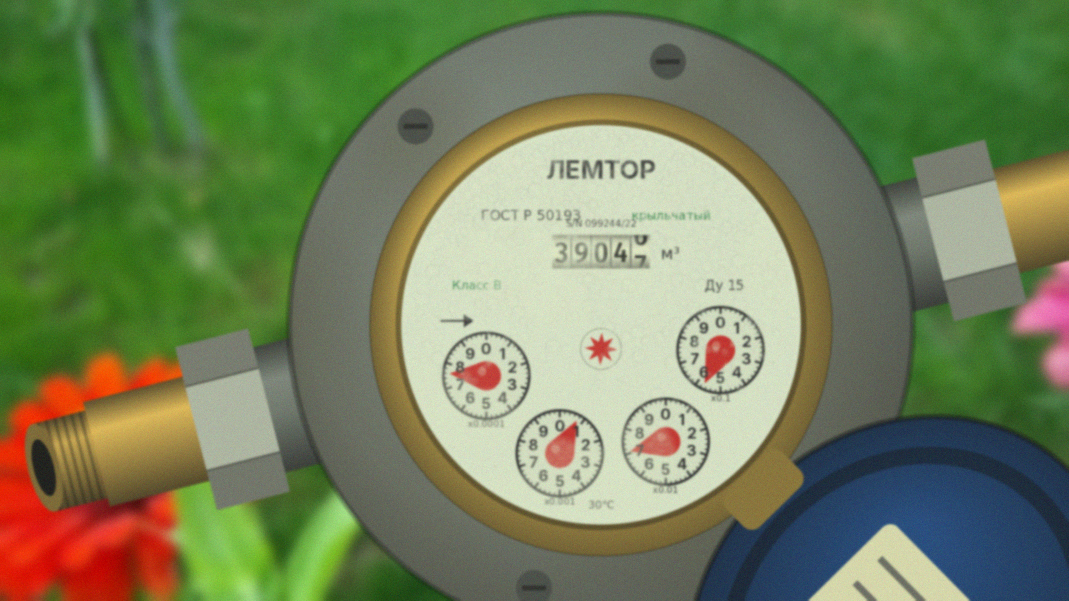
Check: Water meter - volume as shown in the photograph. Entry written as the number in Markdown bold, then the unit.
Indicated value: **39046.5707** m³
